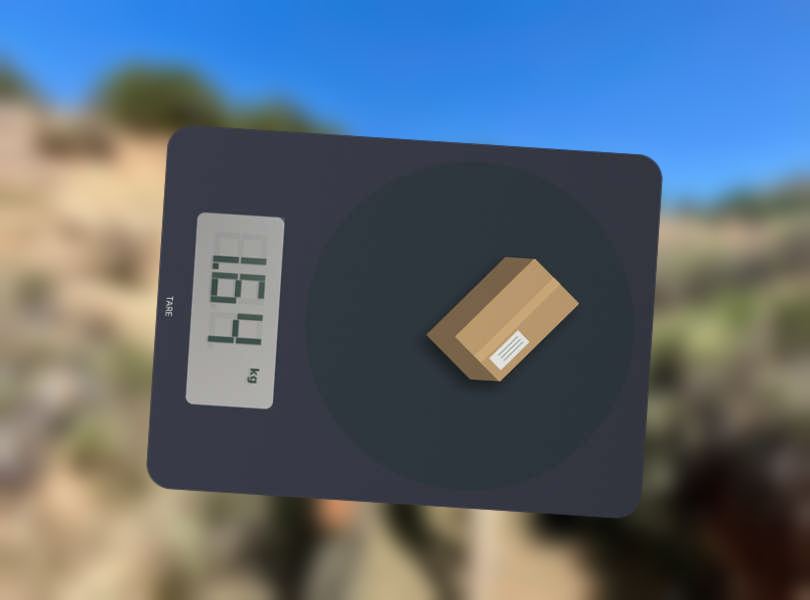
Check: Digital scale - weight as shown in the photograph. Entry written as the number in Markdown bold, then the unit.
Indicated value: **1.64** kg
